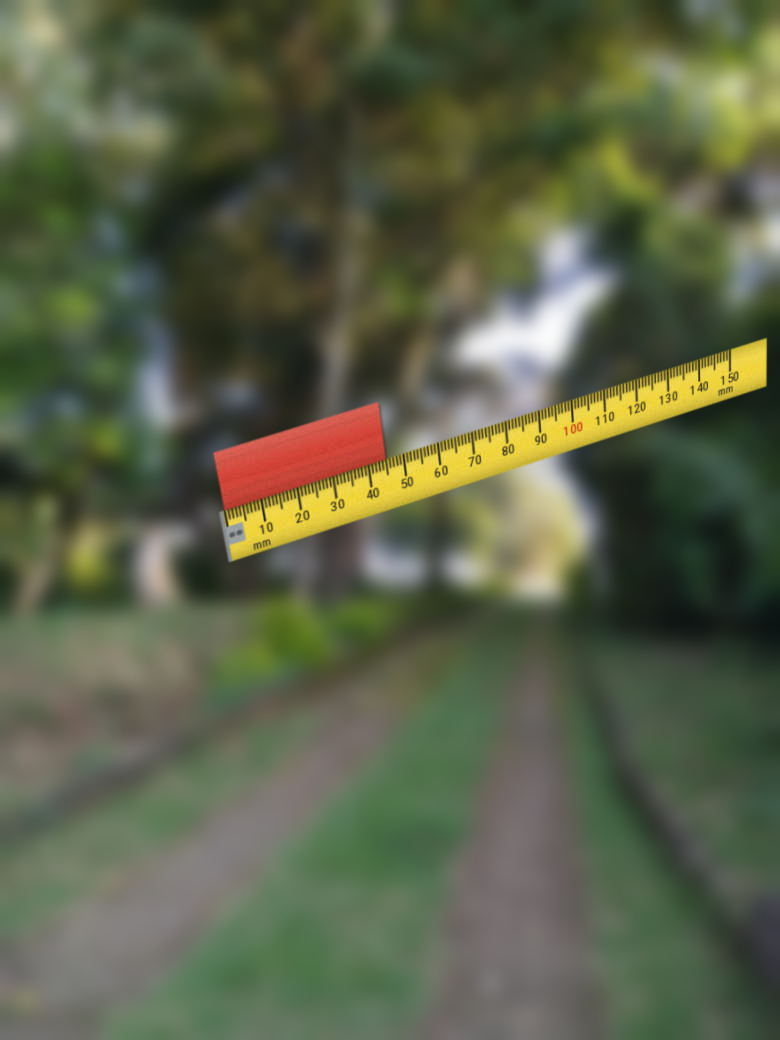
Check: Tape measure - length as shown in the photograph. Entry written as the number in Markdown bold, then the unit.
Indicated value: **45** mm
